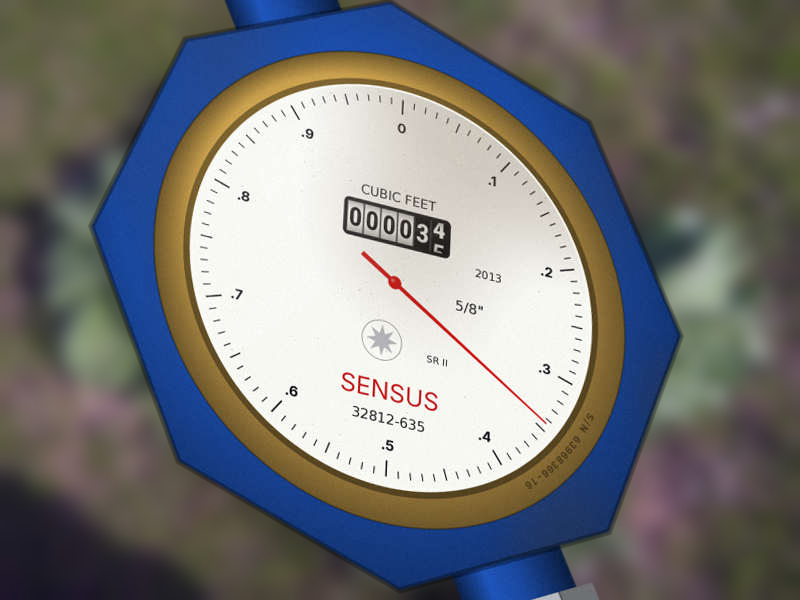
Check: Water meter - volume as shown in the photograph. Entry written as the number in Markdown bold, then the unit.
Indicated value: **34.34** ft³
